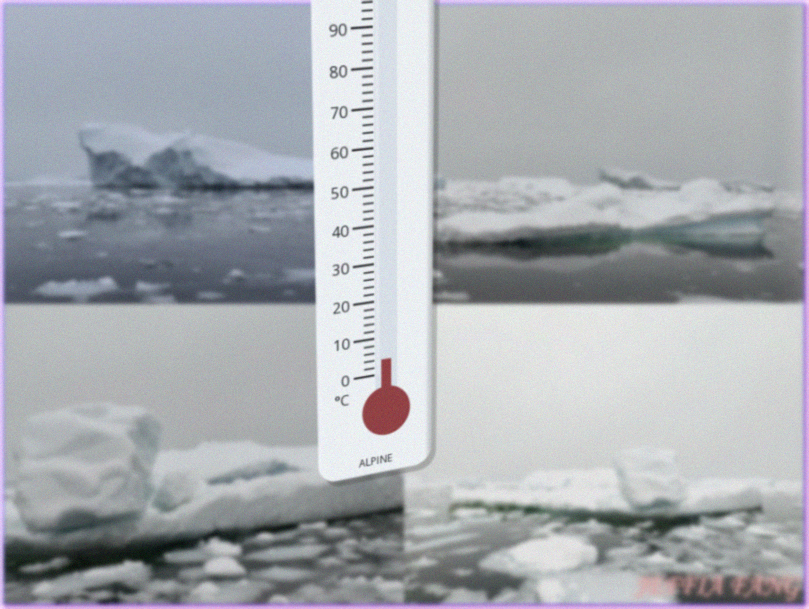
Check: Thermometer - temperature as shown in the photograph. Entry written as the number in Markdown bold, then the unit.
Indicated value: **4** °C
